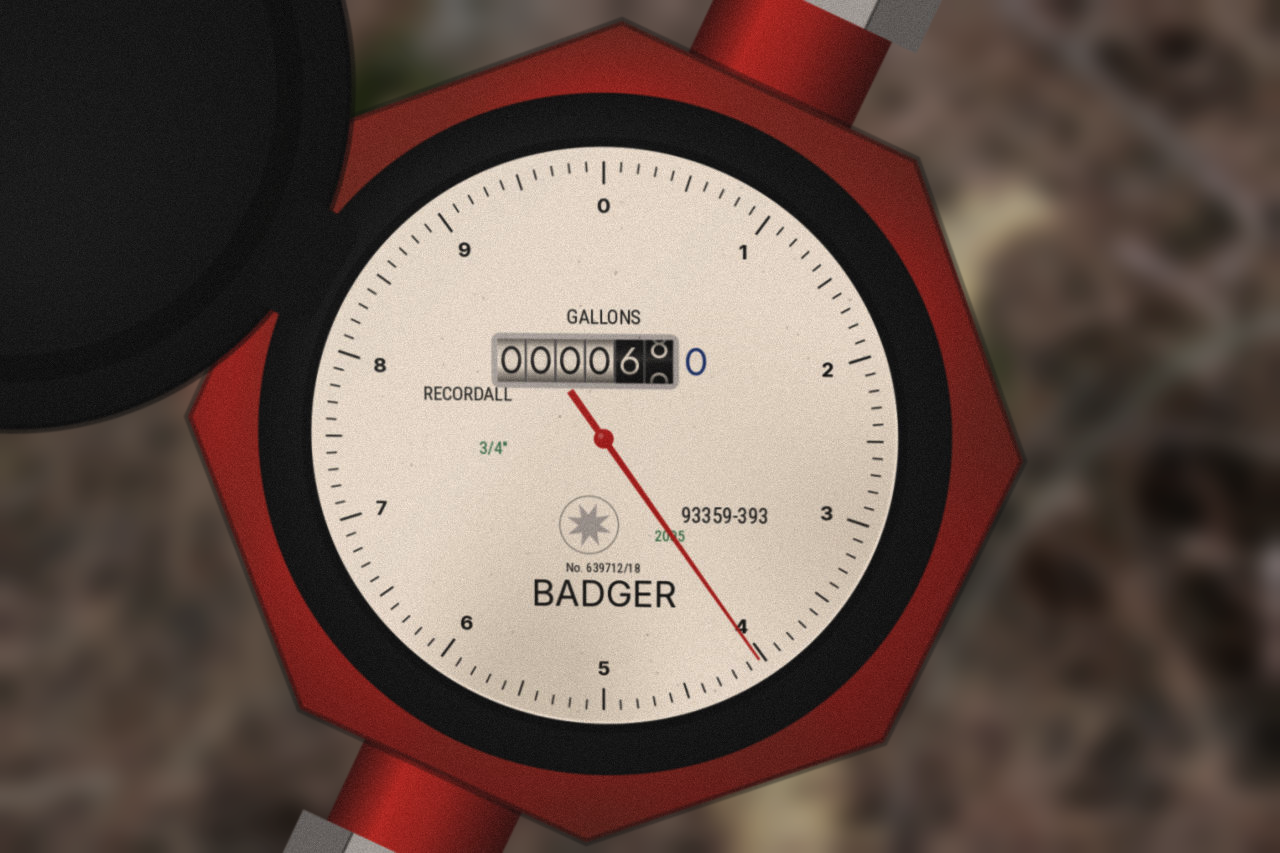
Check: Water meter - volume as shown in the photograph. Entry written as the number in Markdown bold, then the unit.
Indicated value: **684.0** gal
